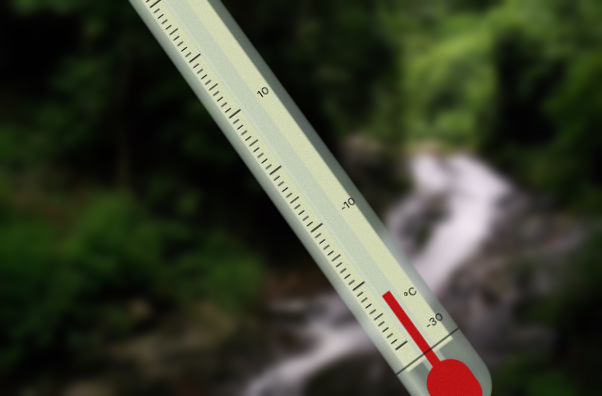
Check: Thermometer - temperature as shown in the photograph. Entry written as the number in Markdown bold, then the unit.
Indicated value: **-23** °C
